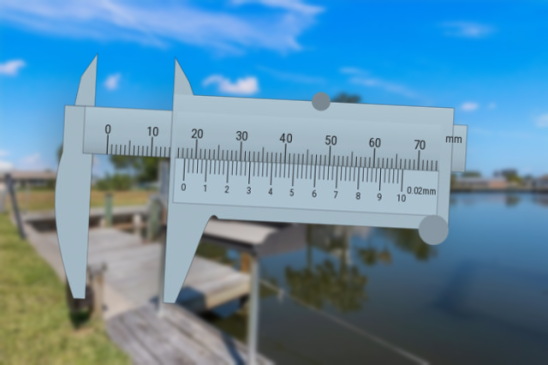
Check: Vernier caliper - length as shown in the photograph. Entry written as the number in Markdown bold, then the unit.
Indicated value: **17.5** mm
